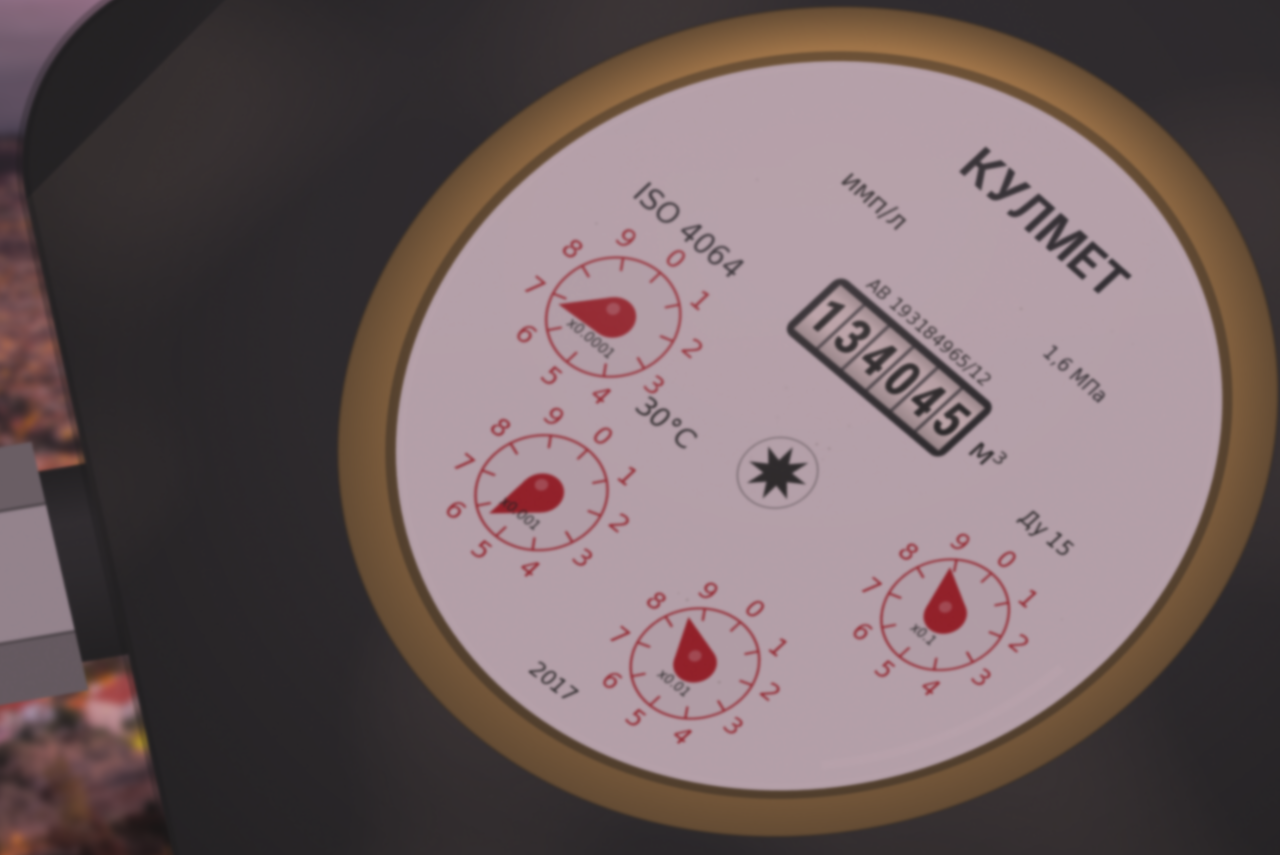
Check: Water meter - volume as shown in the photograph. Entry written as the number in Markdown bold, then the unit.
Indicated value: **134045.8856** m³
